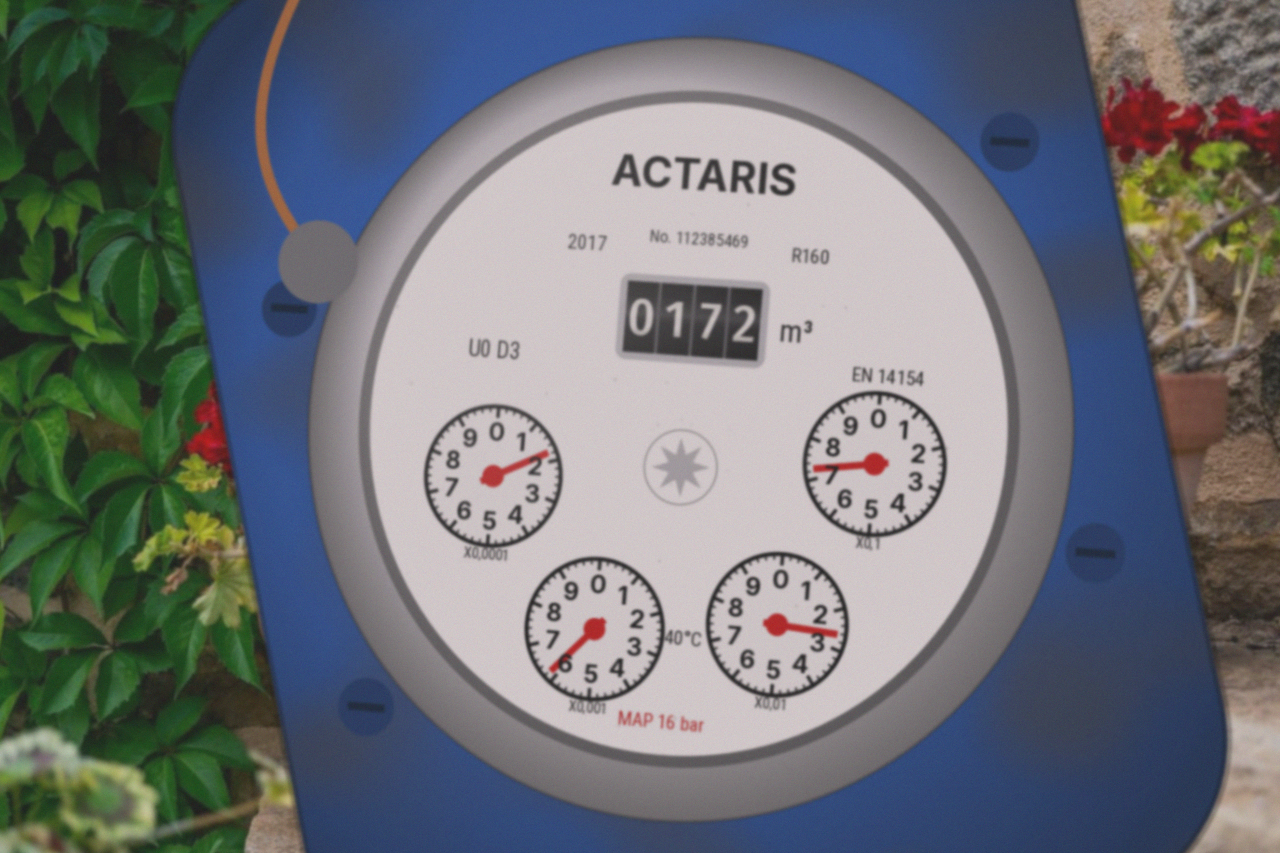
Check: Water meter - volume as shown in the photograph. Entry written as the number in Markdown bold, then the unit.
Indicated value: **172.7261** m³
